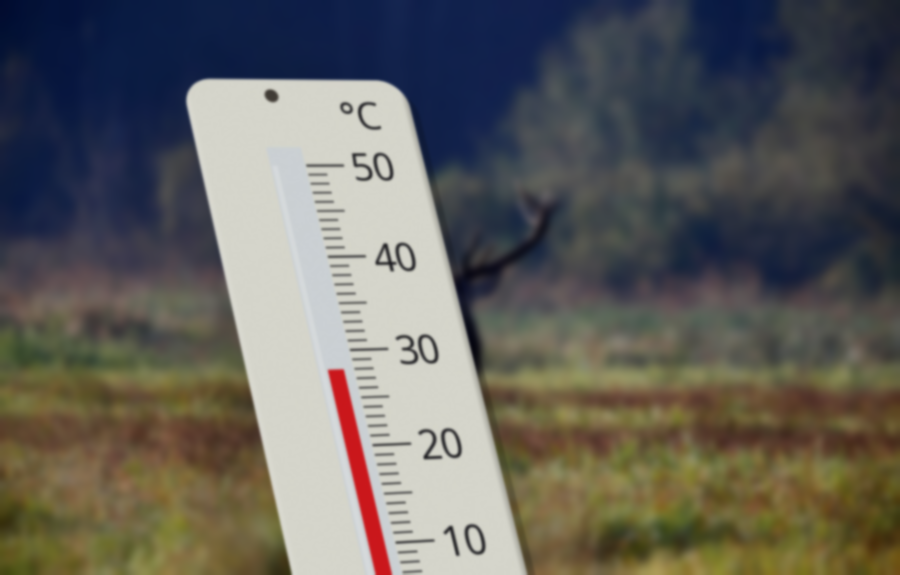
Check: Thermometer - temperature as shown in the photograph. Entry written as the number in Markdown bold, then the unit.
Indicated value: **28** °C
